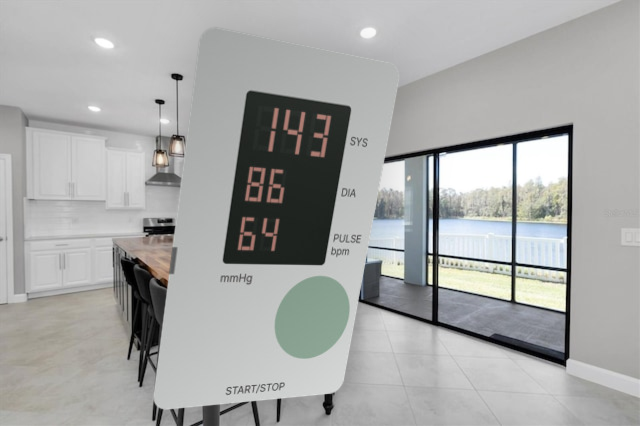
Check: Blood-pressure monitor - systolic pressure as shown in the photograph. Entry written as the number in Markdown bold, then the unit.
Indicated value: **143** mmHg
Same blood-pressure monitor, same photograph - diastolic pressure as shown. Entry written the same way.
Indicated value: **86** mmHg
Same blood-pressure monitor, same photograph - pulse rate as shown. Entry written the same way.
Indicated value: **64** bpm
